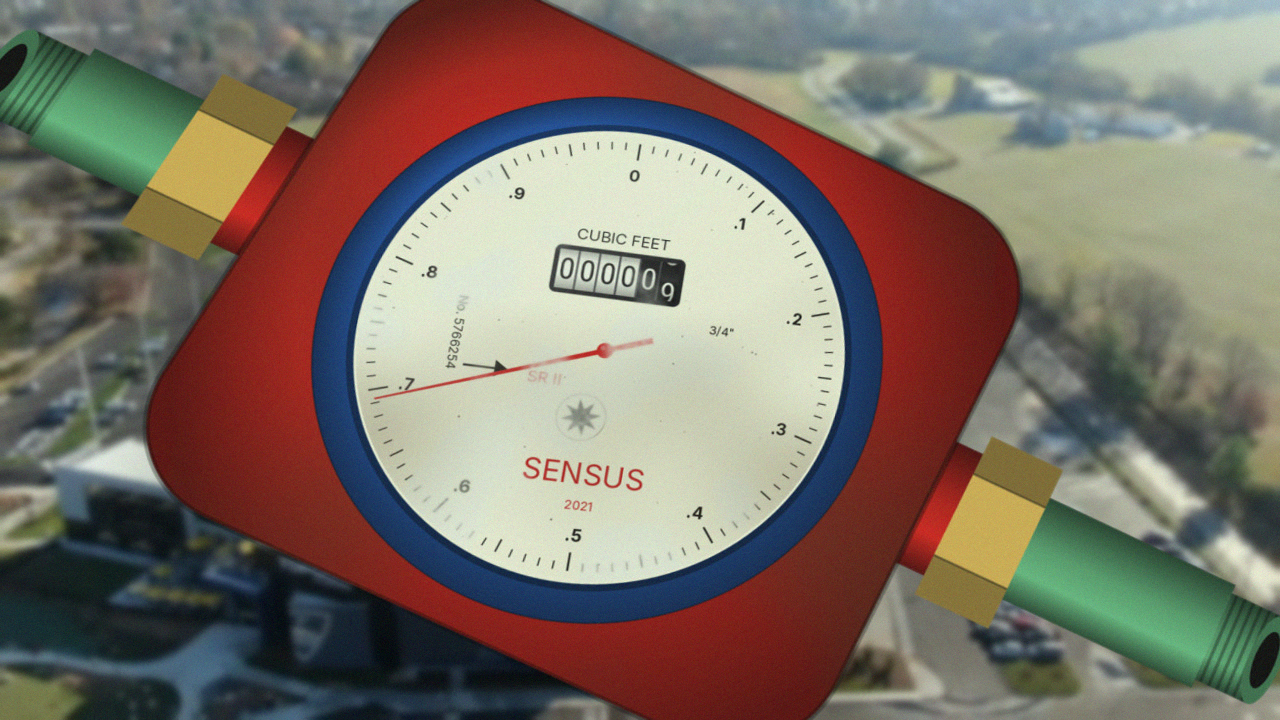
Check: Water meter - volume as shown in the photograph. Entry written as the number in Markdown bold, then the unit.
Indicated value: **8.69** ft³
